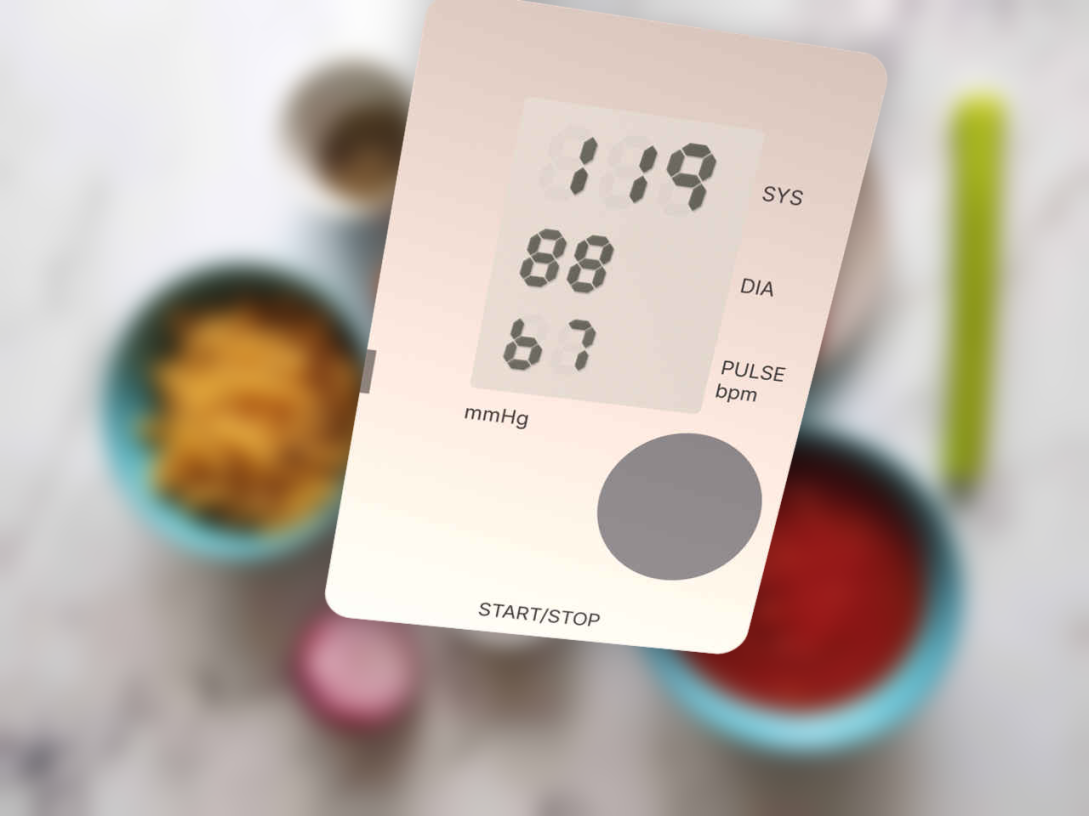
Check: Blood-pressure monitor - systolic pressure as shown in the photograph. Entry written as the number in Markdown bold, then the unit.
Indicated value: **119** mmHg
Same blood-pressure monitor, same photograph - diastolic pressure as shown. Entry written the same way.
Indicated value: **88** mmHg
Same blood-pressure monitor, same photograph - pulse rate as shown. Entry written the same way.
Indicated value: **67** bpm
